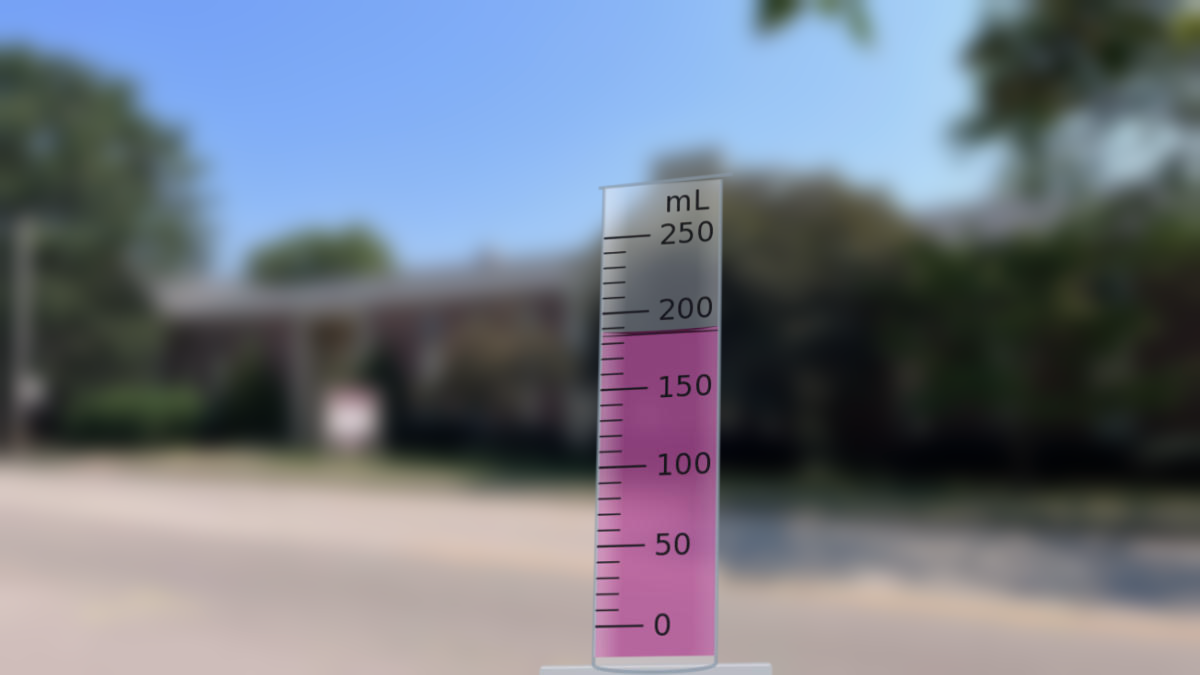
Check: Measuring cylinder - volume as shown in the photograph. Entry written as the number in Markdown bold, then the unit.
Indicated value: **185** mL
